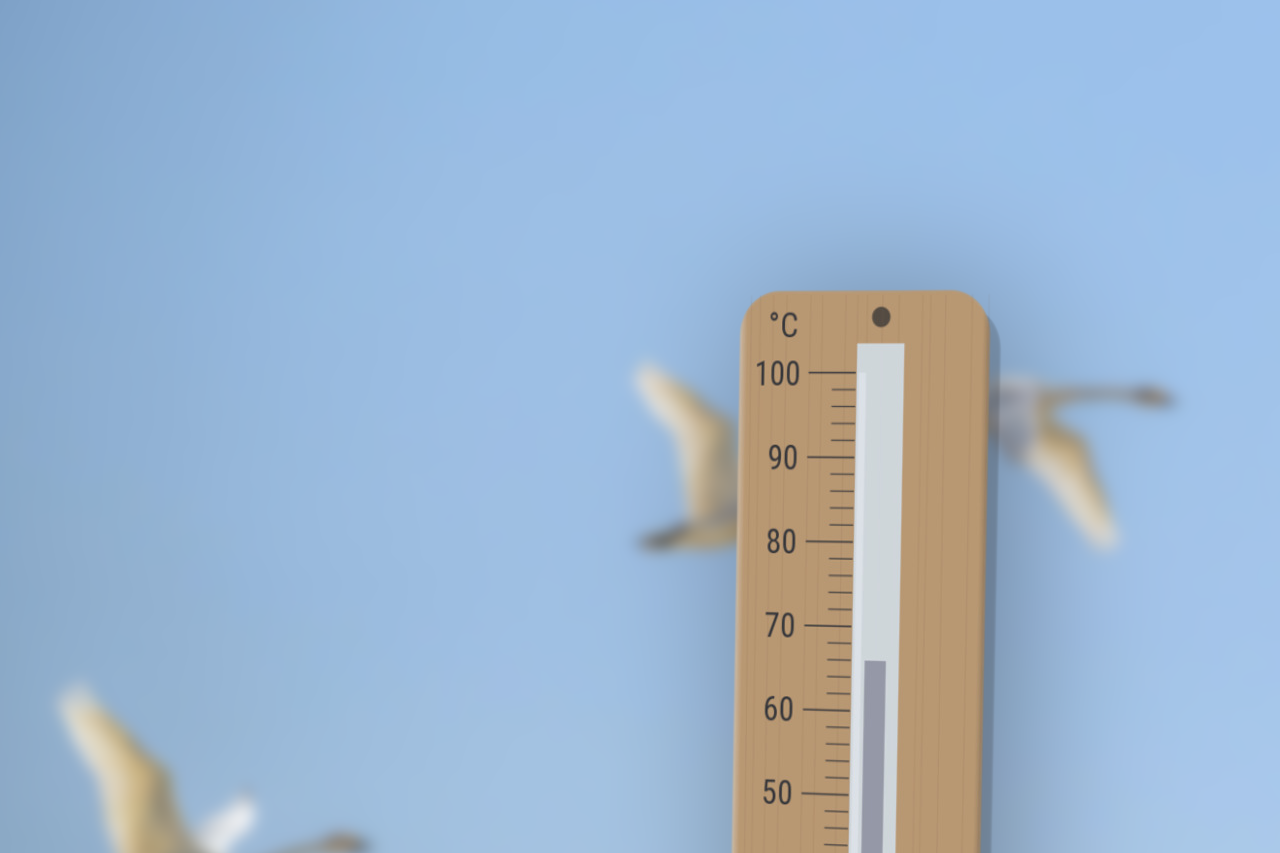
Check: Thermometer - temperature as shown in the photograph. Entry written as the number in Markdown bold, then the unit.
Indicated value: **66** °C
